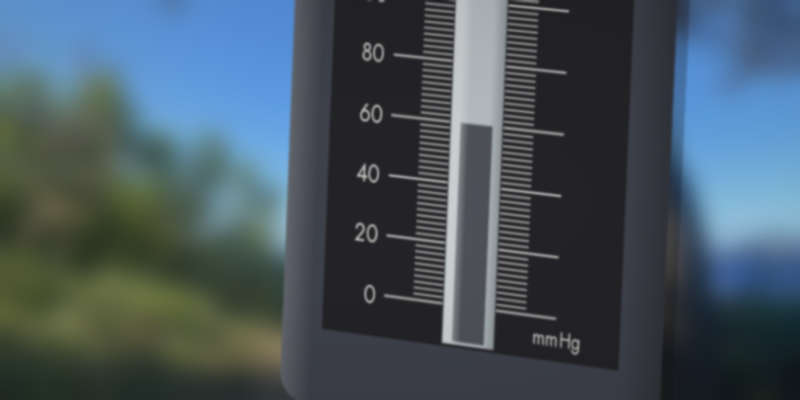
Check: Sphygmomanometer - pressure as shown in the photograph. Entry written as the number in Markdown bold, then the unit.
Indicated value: **60** mmHg
